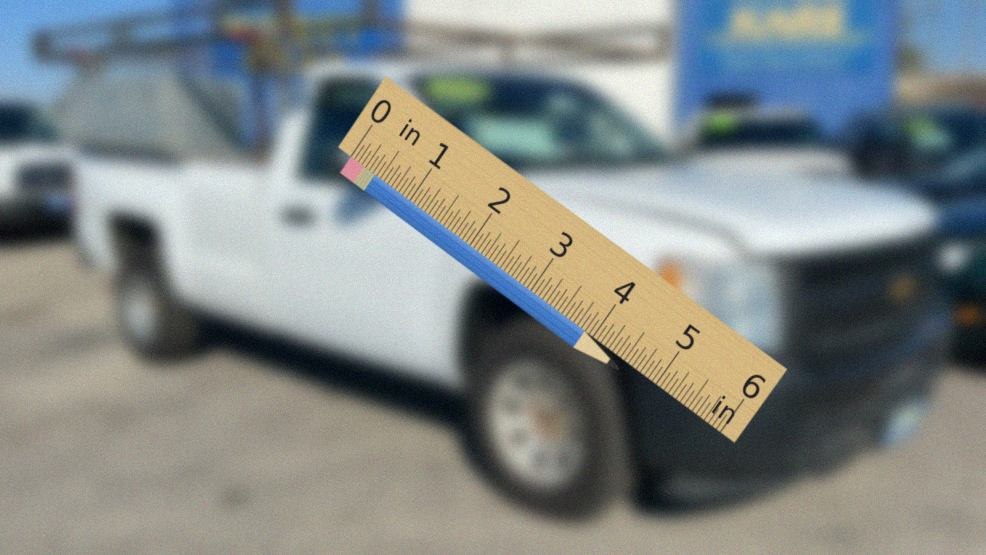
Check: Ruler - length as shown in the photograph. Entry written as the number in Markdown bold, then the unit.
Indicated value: **4.5** in
